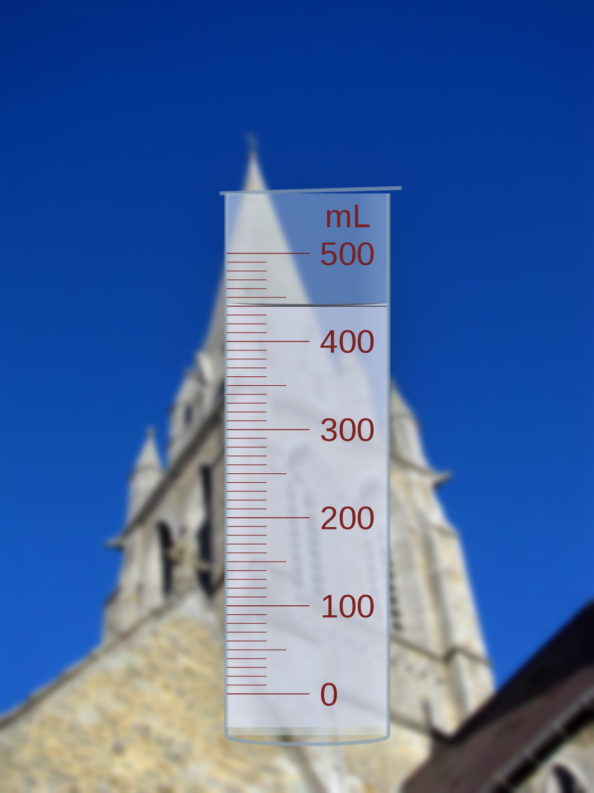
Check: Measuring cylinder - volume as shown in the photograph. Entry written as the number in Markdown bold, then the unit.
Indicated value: **440** mL
